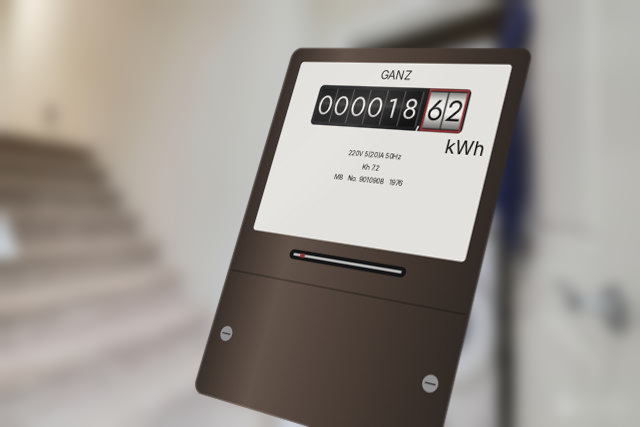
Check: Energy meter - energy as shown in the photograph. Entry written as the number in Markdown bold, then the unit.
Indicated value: **18.62** kWh
